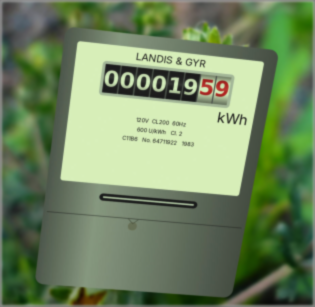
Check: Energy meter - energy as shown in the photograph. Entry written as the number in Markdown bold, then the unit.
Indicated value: **19.59** kWh
